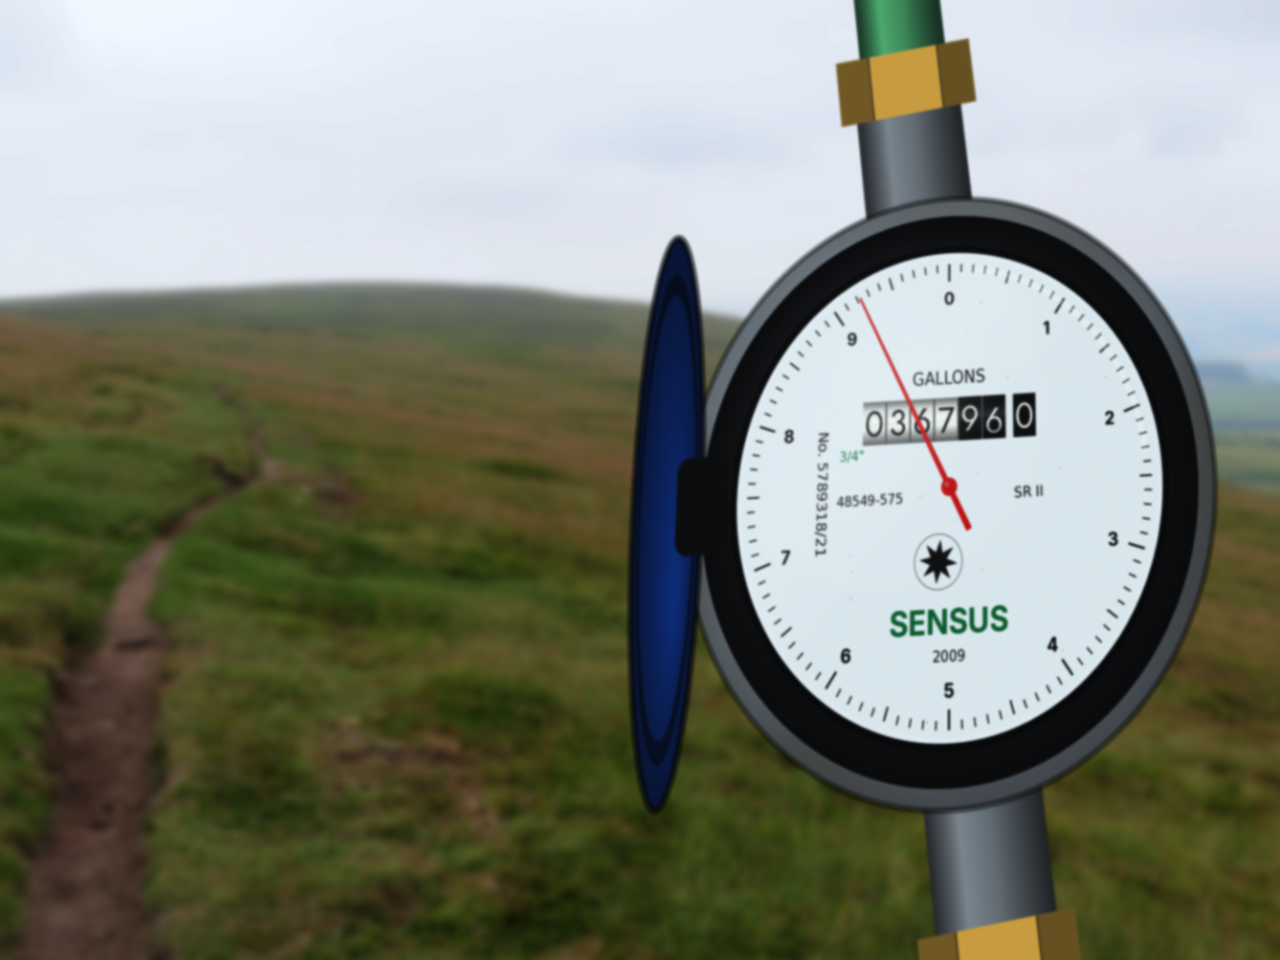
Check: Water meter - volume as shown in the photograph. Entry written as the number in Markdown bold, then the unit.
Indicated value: **367959.2** gal
